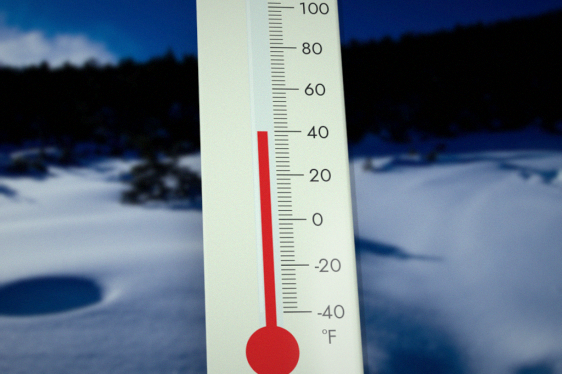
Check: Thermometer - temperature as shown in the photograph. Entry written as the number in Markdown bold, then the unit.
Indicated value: **40** °F
